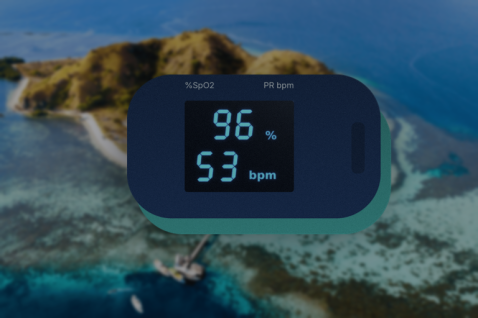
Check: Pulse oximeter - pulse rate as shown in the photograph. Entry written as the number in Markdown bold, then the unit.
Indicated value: **53** bpm
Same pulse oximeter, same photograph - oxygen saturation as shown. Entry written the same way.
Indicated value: **96** %
